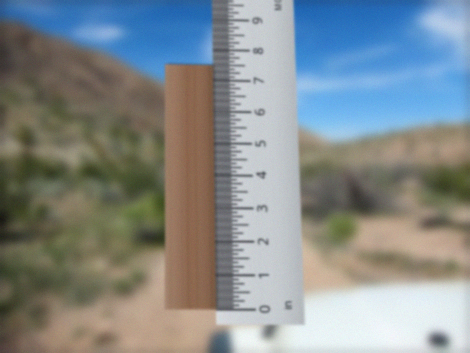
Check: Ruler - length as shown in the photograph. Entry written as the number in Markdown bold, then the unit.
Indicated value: **7.5** in
